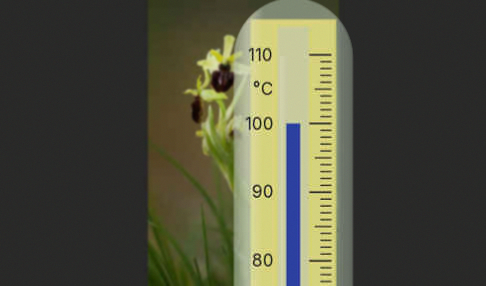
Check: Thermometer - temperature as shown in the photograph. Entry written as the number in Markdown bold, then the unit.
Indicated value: **100** °C
